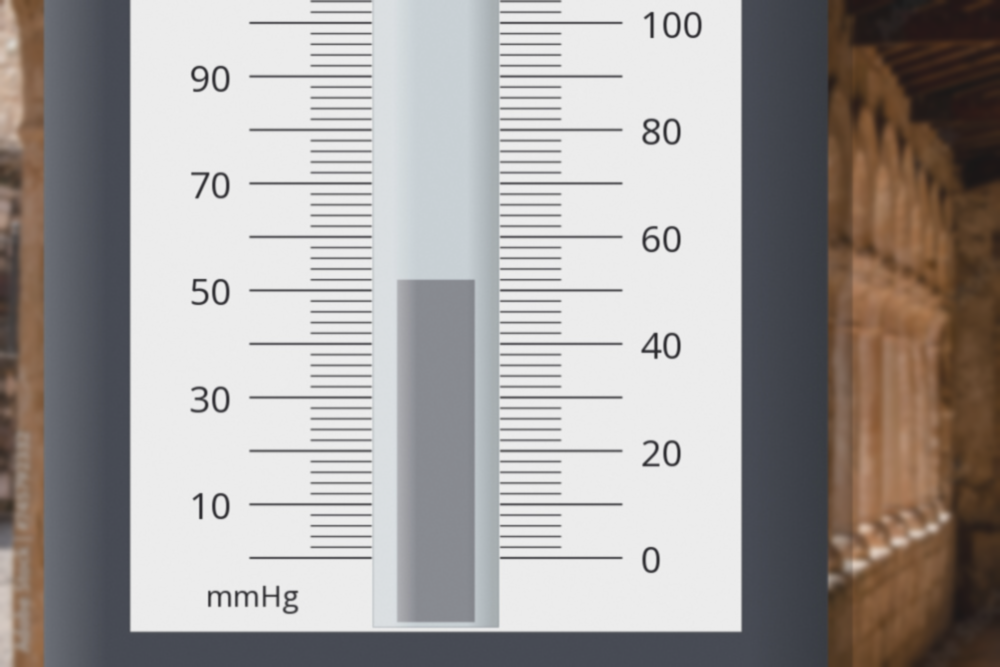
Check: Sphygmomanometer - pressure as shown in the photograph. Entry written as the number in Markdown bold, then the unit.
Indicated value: **52** mmHg
